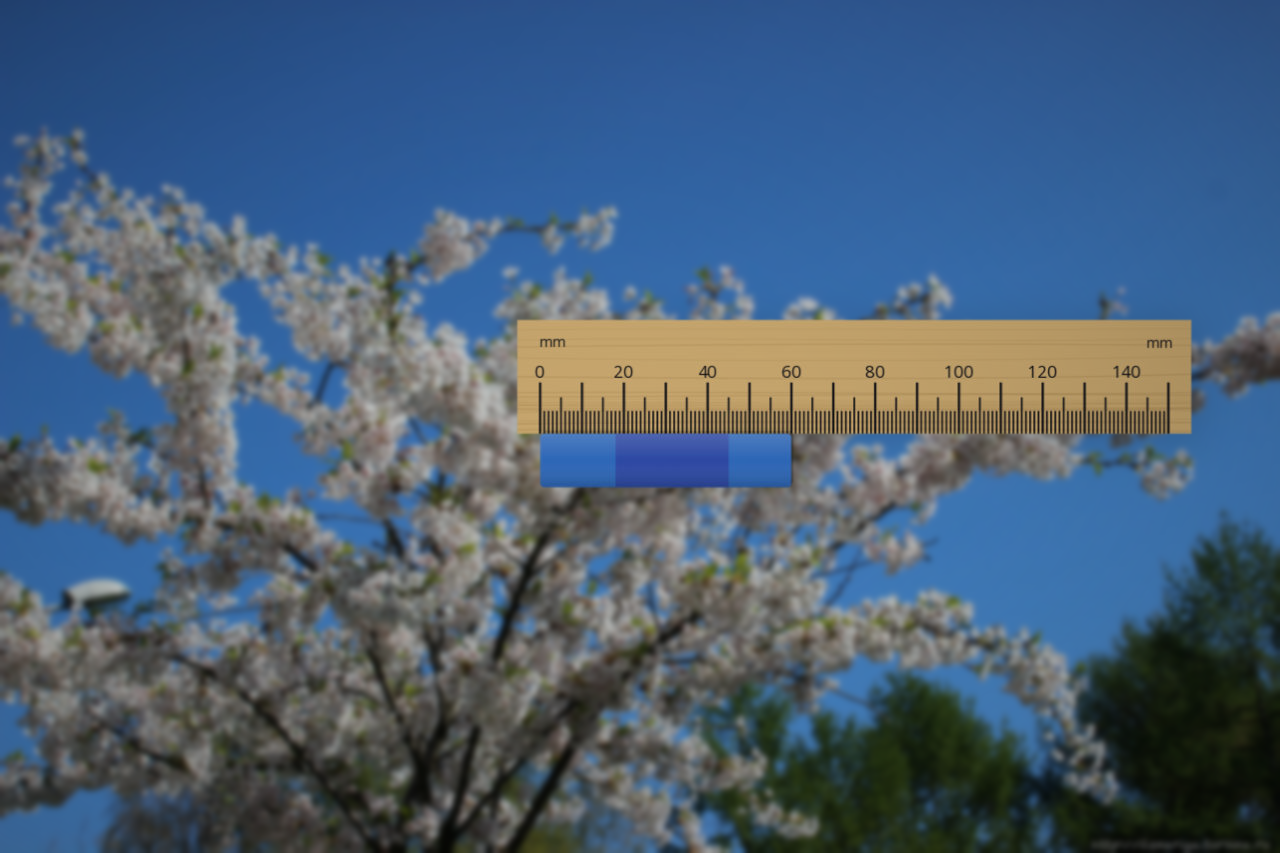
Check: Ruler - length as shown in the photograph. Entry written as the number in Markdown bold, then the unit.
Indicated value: **60** mm
